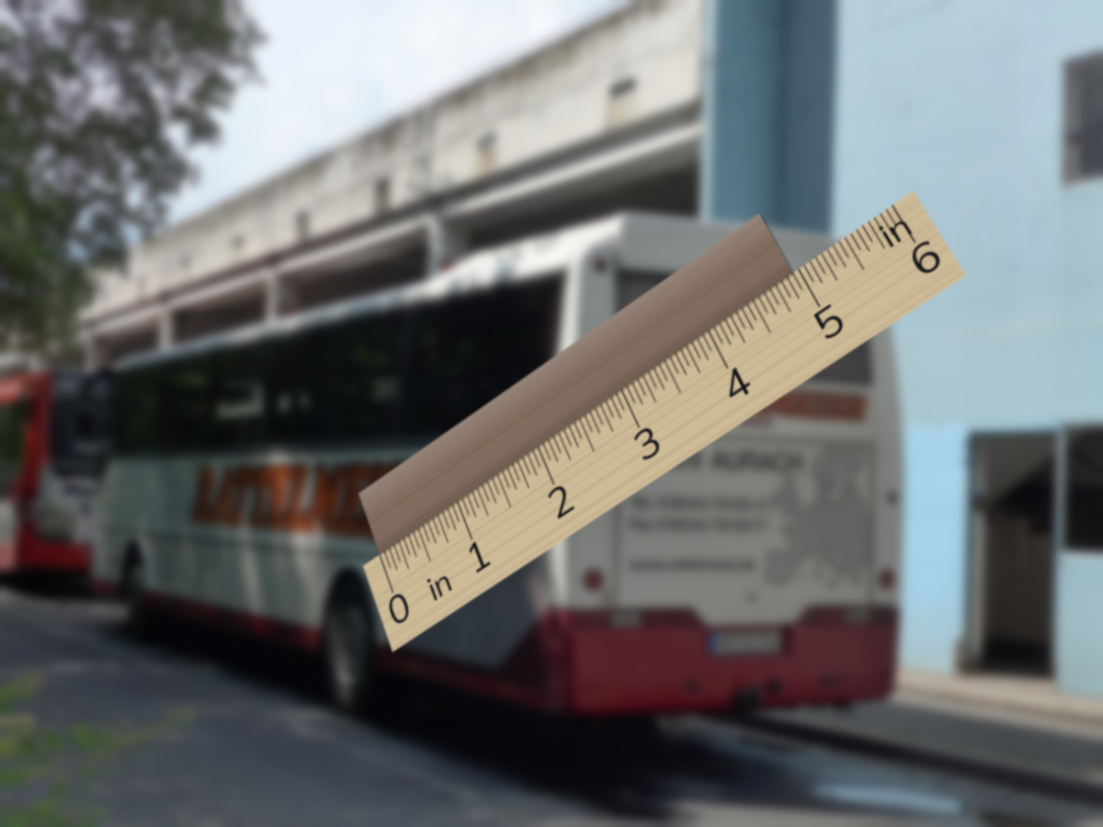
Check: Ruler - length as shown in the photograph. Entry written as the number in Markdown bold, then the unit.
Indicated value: **4.9375** in
